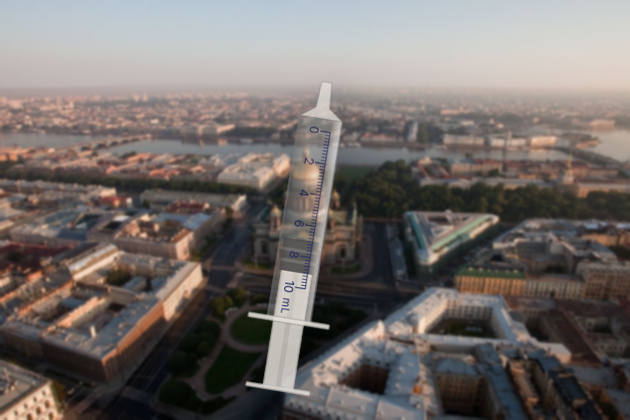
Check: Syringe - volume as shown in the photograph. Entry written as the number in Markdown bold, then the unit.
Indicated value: **7** mL
